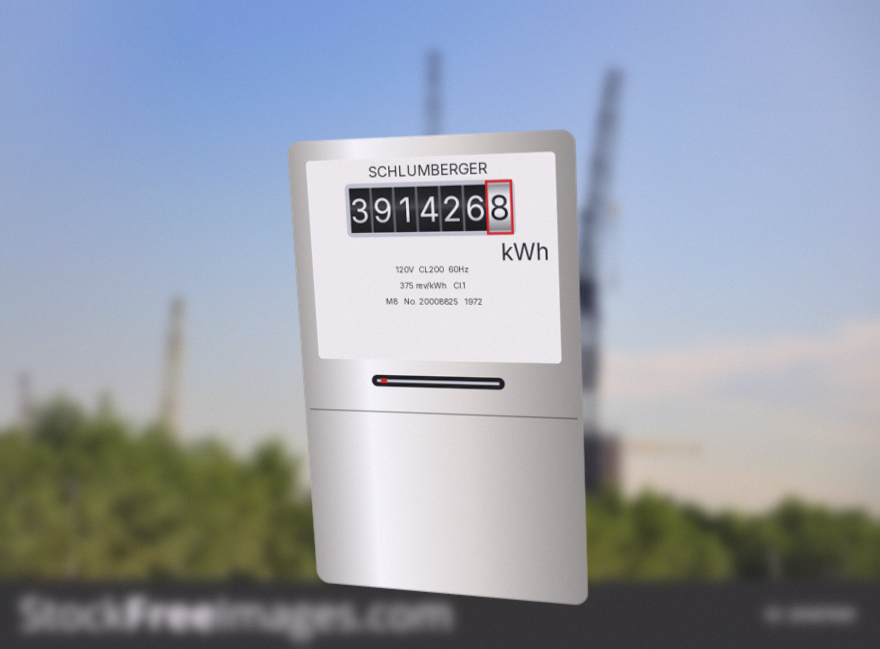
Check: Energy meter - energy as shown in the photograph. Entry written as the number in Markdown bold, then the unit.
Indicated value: **391426.8** kWh
